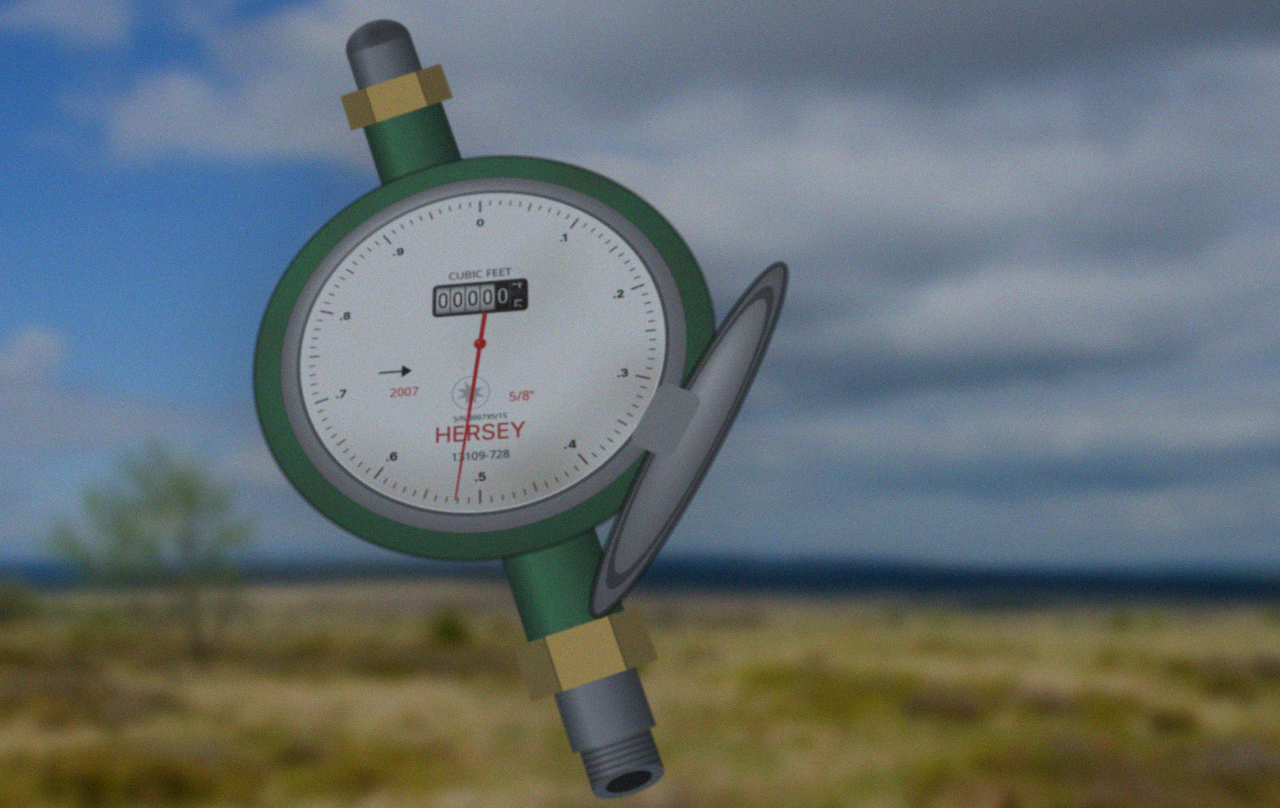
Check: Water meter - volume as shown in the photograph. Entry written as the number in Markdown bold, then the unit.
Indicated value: **4.52** ft³
